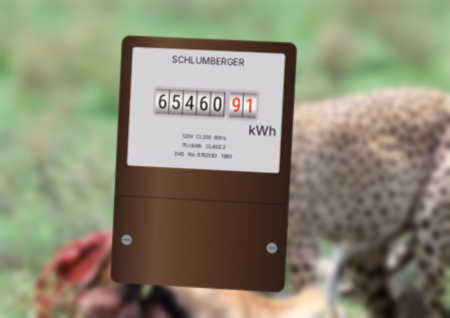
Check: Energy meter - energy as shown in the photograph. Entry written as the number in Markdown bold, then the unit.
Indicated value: **65460.91** kWh
